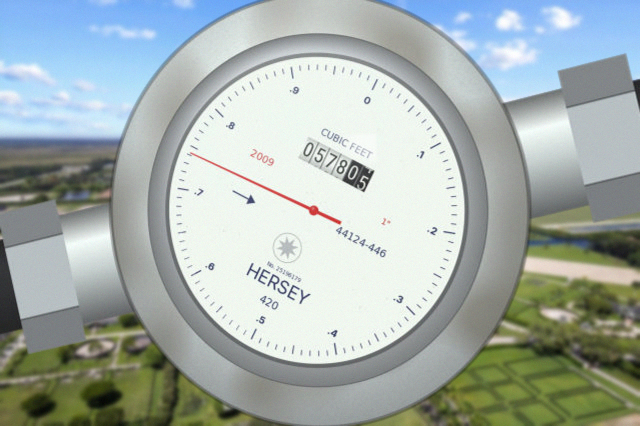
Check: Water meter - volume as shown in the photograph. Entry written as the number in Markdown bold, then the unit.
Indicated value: **57804.74** ft³
